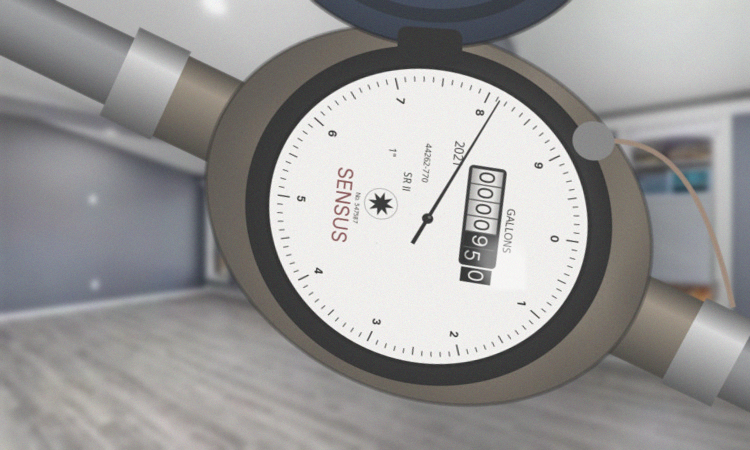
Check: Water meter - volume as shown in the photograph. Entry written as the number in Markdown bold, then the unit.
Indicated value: **948.1** gal
